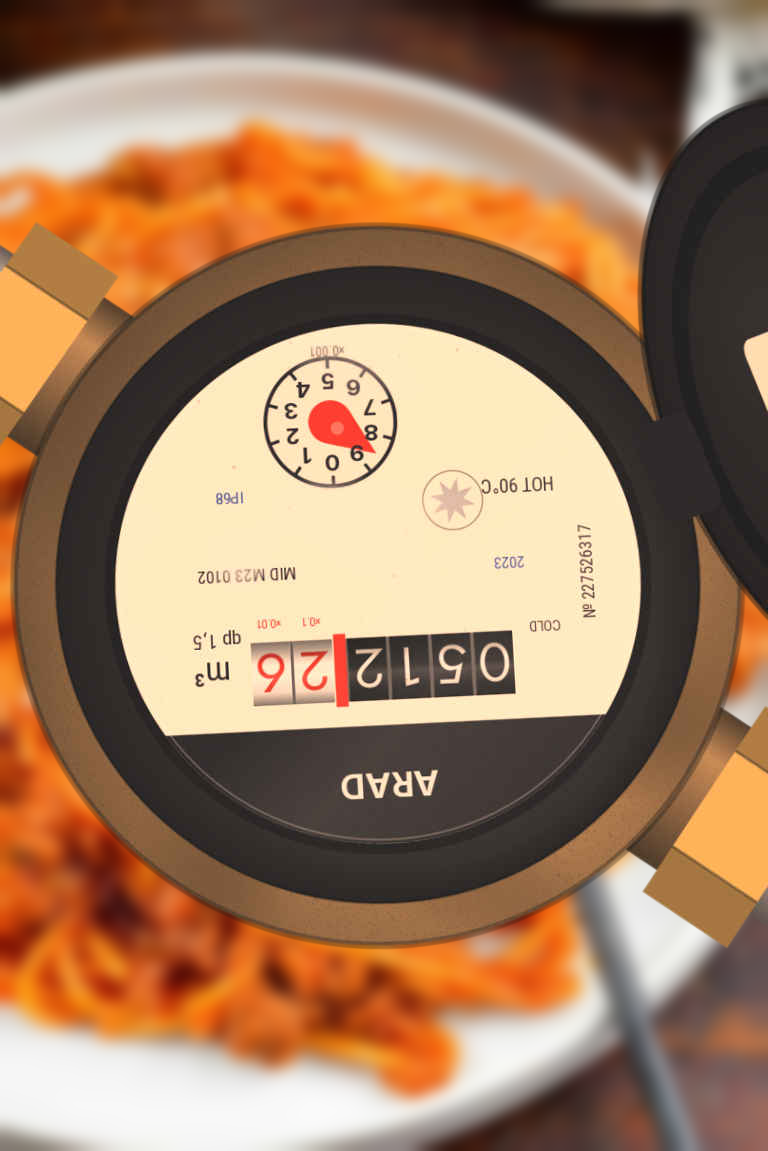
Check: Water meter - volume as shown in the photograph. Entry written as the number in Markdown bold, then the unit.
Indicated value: **512.268** m³
